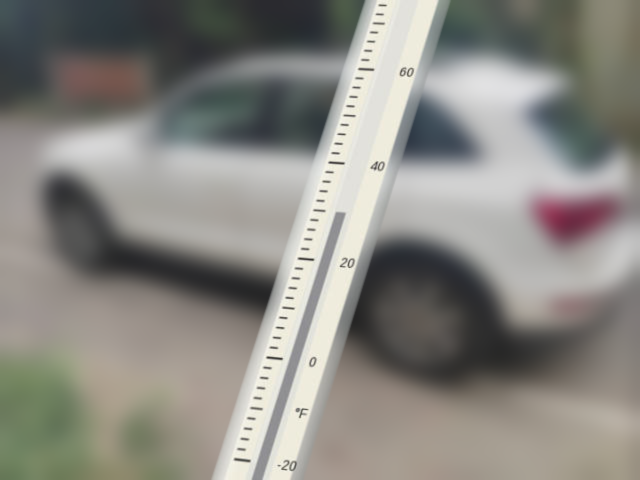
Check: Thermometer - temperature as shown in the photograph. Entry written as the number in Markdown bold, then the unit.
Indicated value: **30** °F
